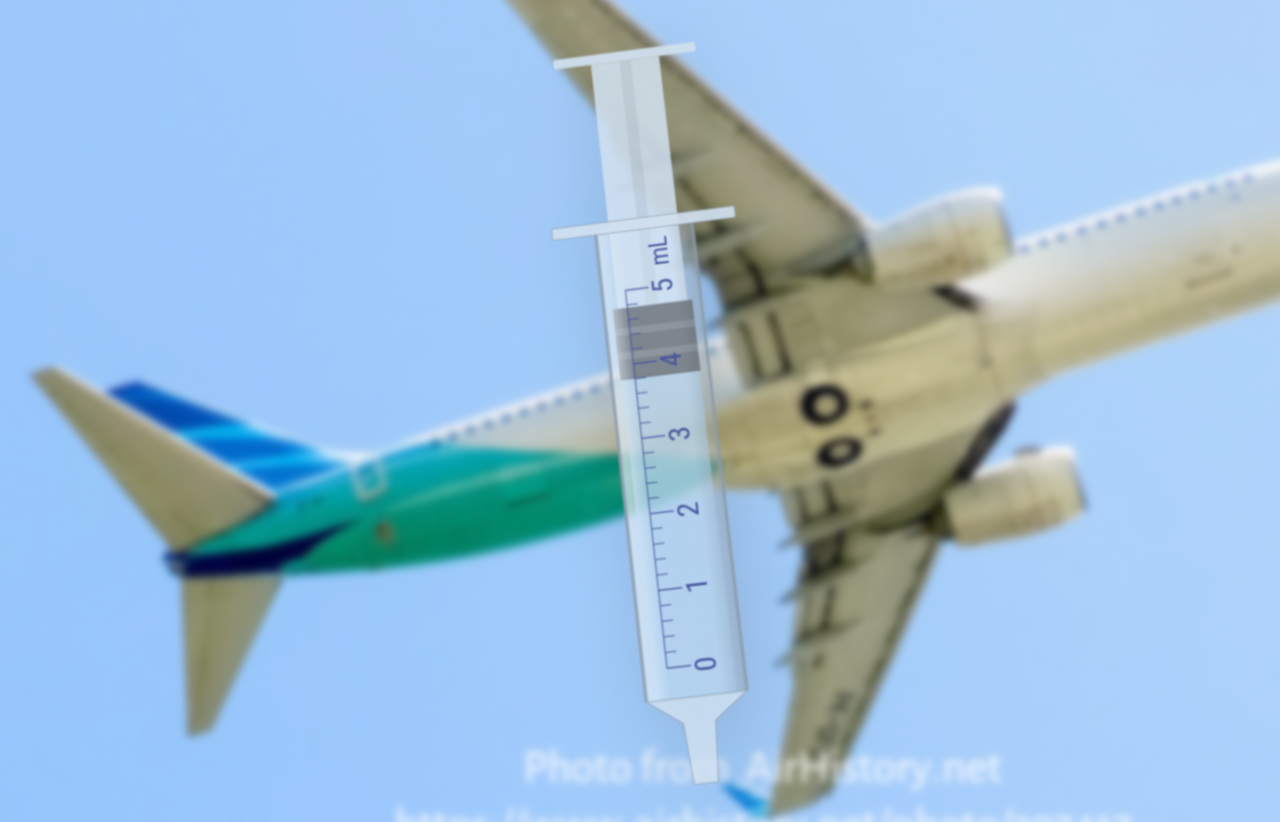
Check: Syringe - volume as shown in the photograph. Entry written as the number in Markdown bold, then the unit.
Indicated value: **3.8** mL
